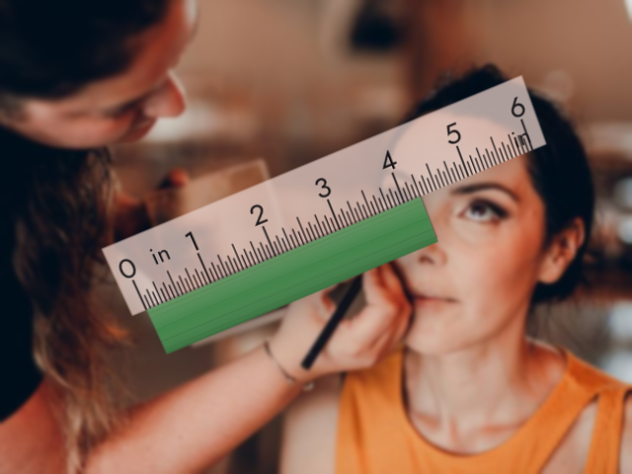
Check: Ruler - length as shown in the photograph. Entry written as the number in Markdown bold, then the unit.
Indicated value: **4.25** in
